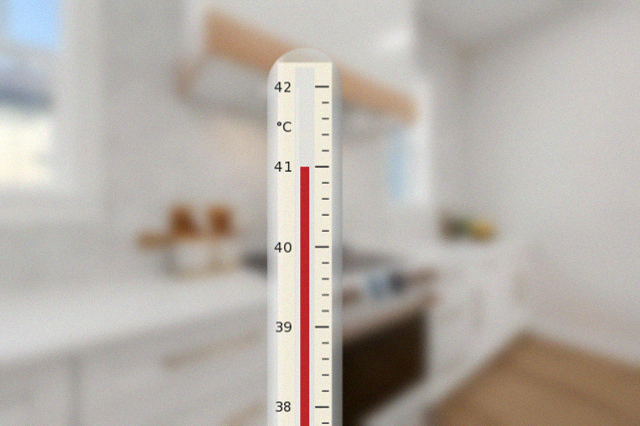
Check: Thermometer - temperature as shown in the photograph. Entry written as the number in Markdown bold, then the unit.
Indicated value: **41** °C
